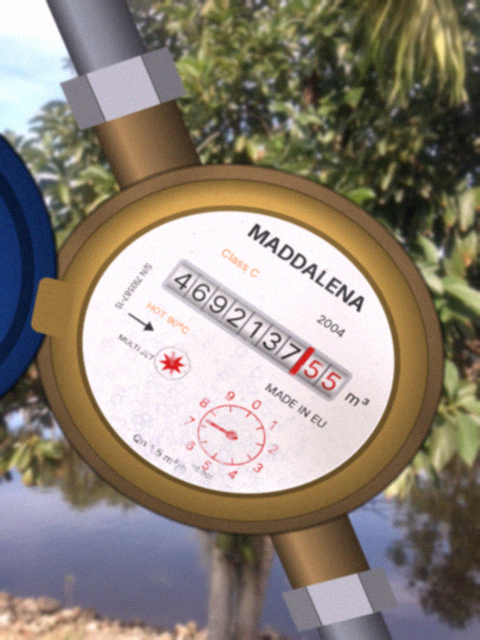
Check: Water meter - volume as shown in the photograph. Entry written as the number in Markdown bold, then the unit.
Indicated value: **4692137.557** m³
